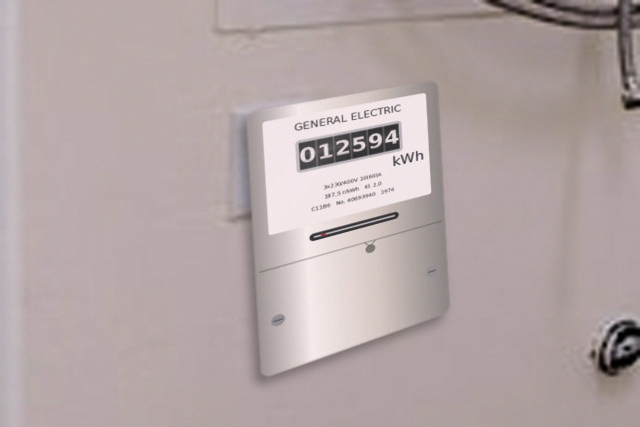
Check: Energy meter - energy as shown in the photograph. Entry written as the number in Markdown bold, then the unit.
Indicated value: **12594** kWh
